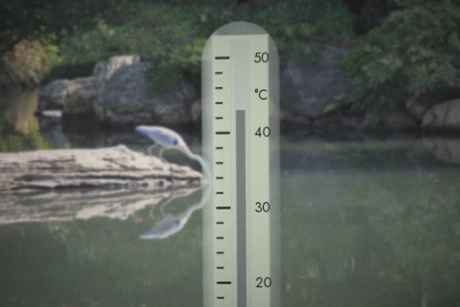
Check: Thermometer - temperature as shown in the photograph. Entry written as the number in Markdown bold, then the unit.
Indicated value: **43** °C
